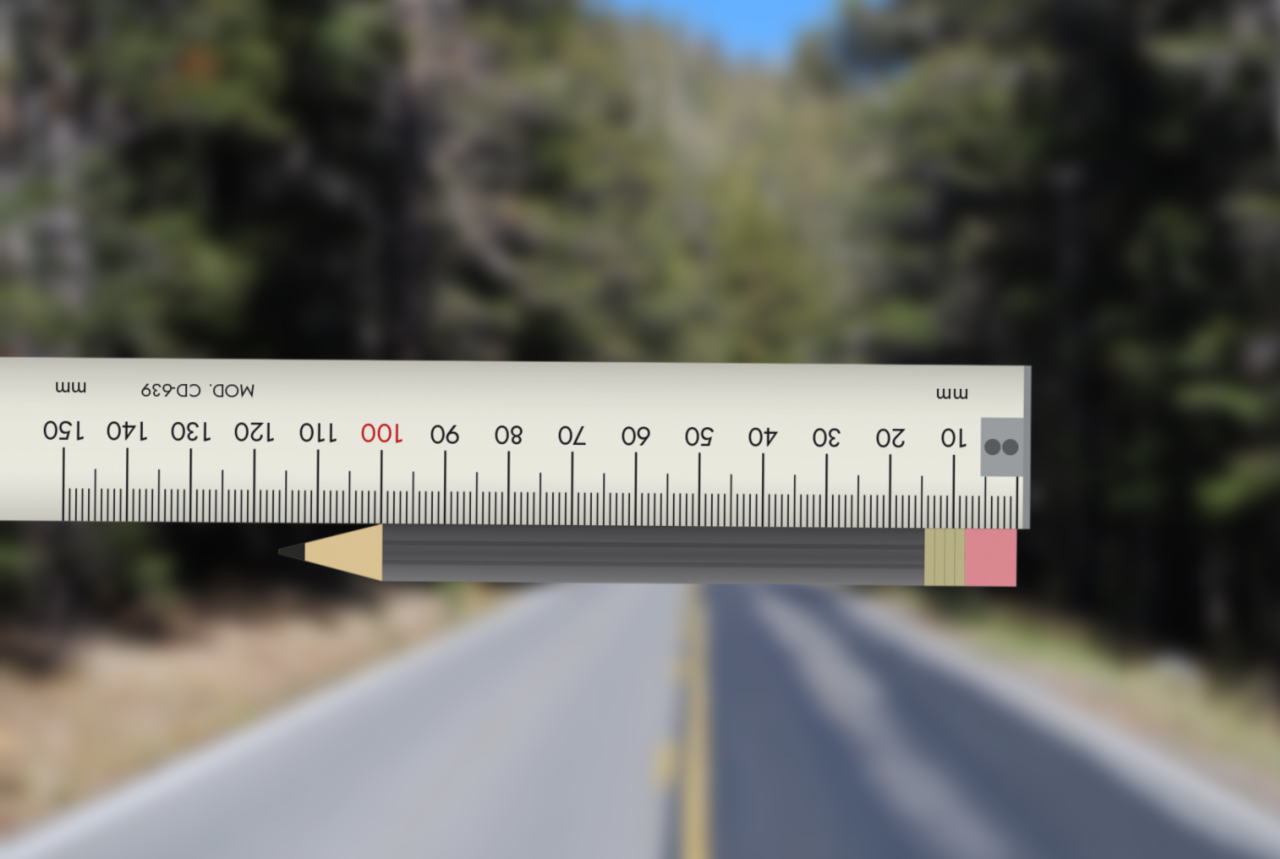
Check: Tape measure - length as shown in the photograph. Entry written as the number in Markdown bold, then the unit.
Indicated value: **116** mm
